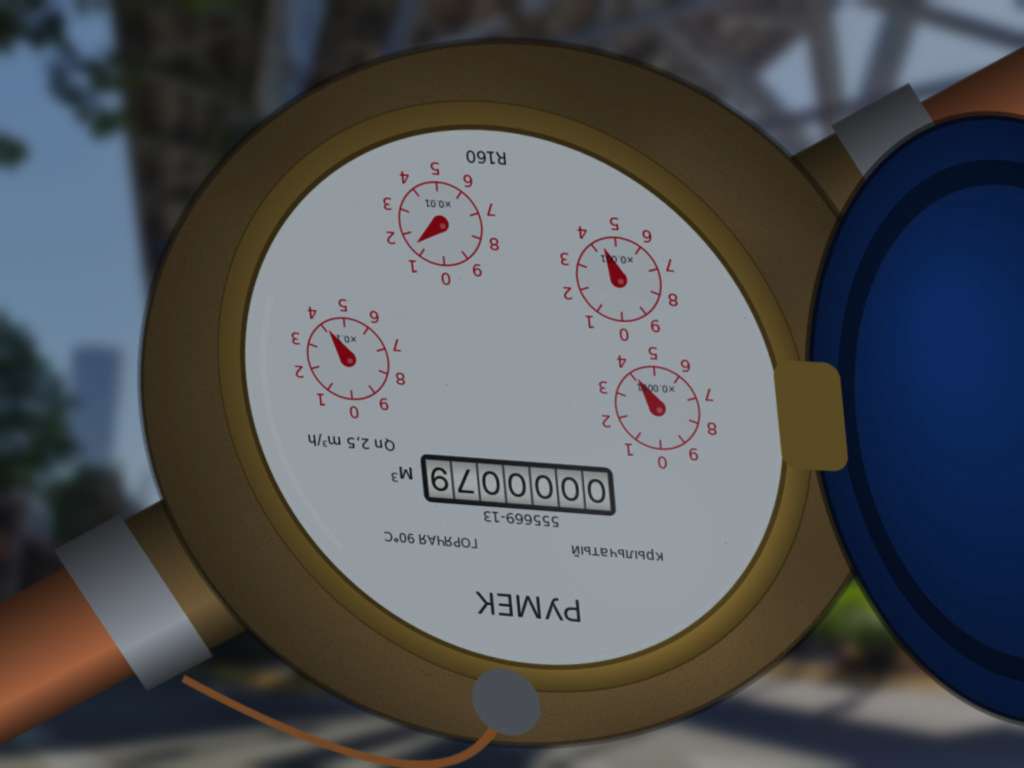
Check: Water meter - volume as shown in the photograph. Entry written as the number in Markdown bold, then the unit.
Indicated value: **79.4144** m³
